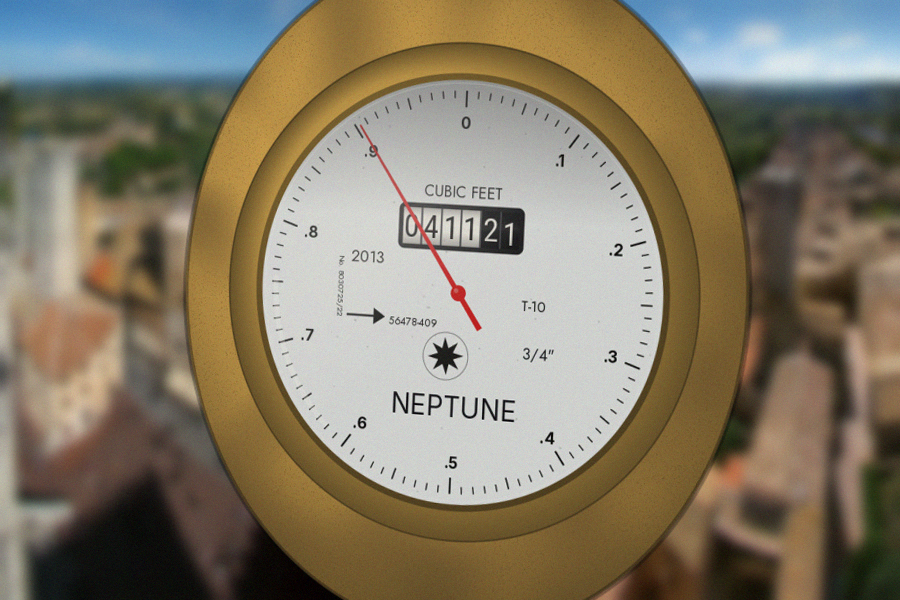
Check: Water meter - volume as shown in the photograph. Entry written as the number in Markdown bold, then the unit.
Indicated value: **41120.90** ft³
